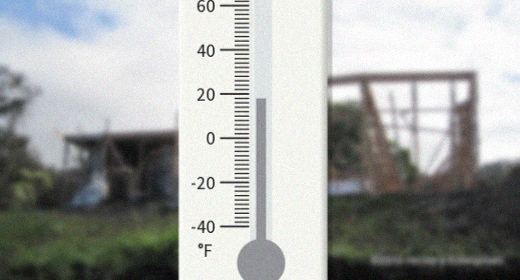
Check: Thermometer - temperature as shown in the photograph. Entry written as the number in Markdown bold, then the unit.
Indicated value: **18** °F
